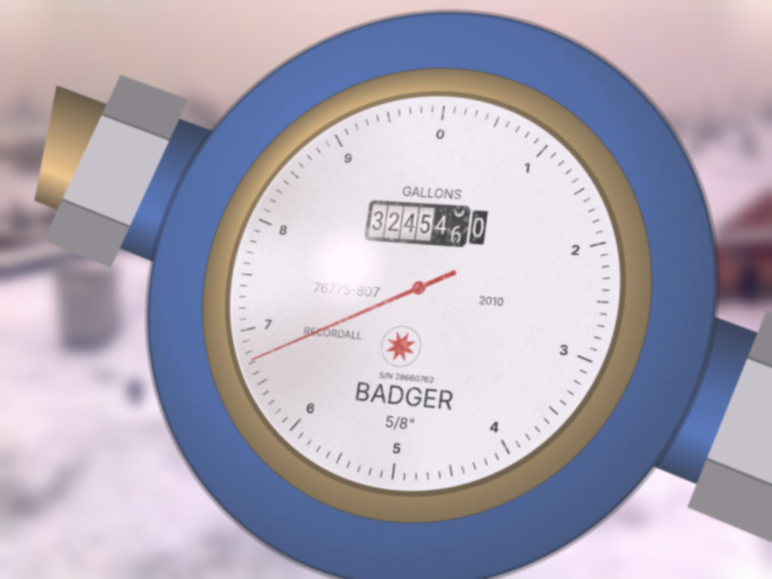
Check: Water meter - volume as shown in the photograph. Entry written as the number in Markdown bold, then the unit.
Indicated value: **3245456.7** gal
